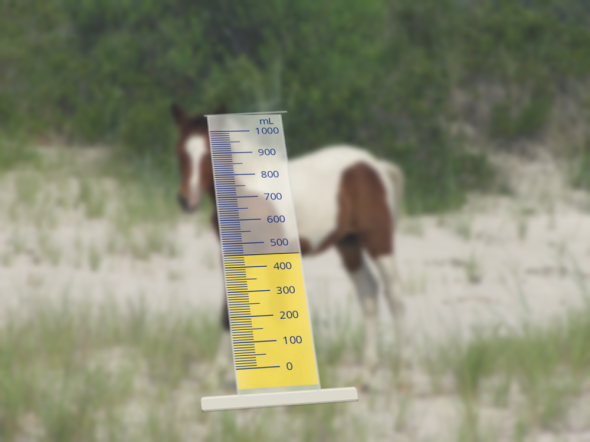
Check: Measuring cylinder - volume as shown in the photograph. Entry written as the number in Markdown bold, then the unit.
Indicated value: **450** mL
